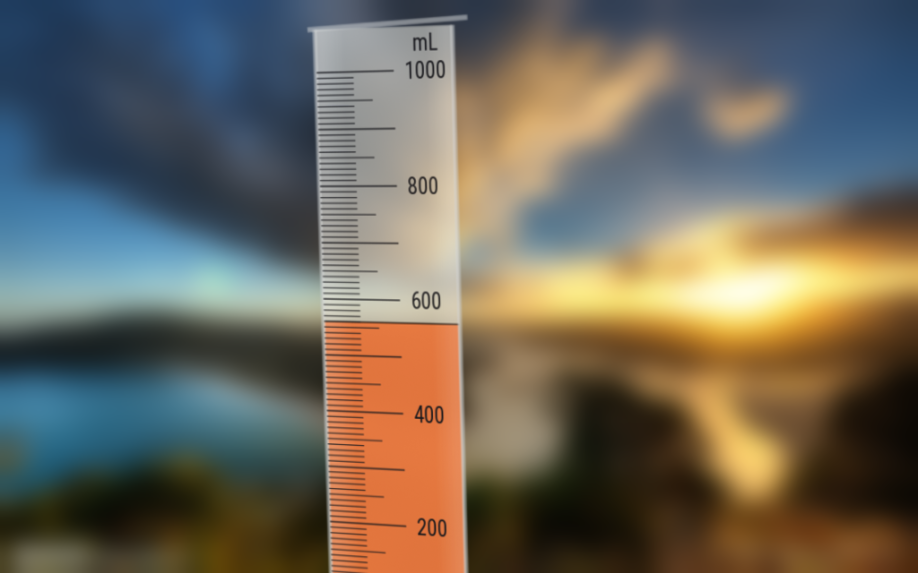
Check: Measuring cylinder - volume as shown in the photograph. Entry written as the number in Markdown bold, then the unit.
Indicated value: **560** mL
